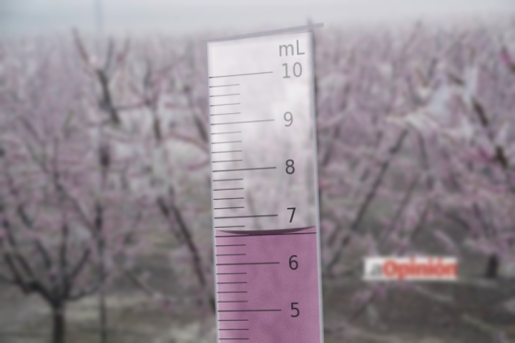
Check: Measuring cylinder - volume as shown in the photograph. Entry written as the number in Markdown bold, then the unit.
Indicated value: **6.6** mL
